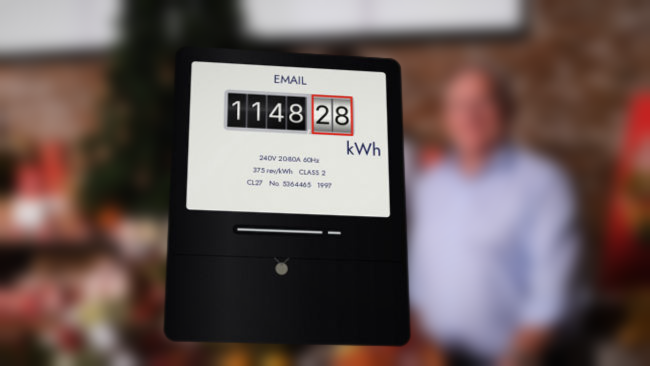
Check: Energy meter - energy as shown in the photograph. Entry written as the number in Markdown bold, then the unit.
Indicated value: **1148.28** kWh
